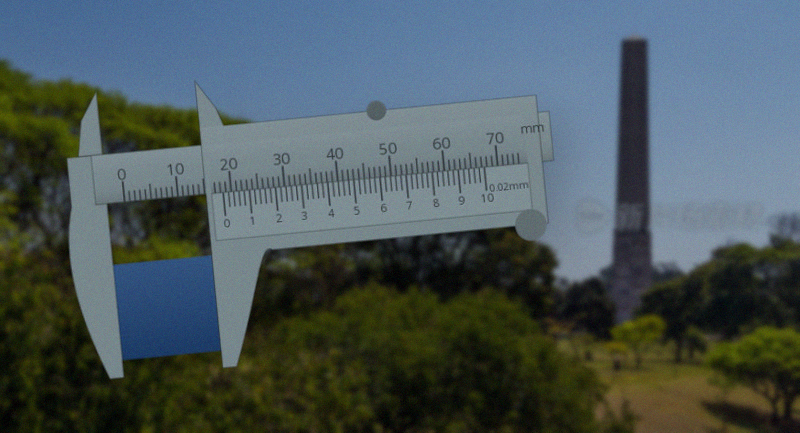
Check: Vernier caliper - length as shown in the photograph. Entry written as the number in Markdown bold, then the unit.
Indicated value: **18.5** mm
